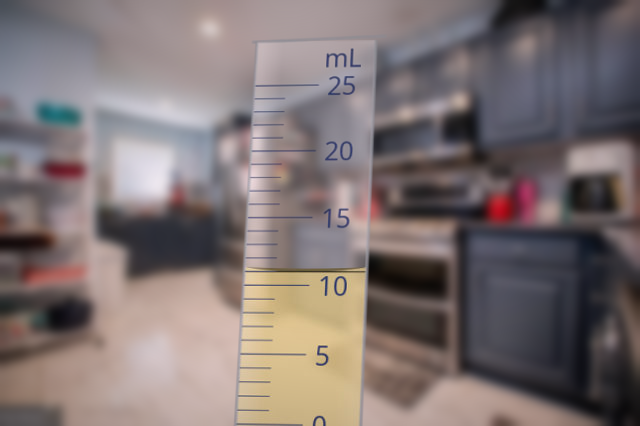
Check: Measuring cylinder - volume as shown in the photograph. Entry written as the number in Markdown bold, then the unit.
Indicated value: **11** mL
